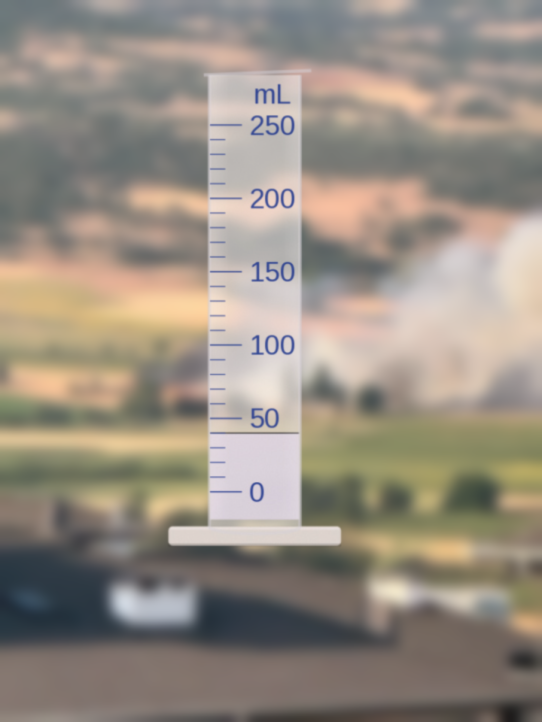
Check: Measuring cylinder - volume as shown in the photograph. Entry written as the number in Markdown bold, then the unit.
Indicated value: **40** mL
